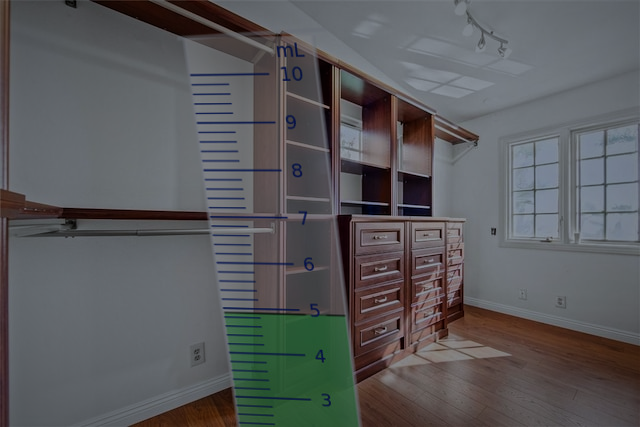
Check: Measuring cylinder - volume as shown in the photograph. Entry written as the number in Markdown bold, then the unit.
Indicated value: **4.9** mL
